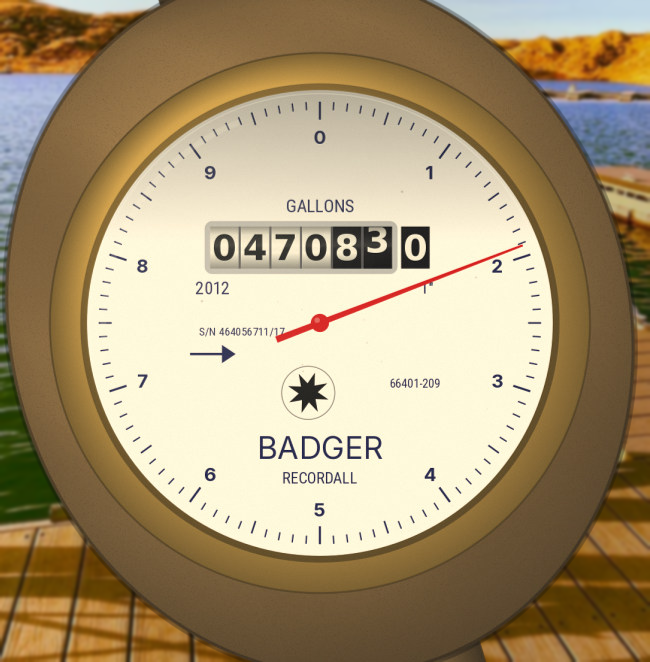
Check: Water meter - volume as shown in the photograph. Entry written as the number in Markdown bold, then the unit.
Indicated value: **470831.9** gal
